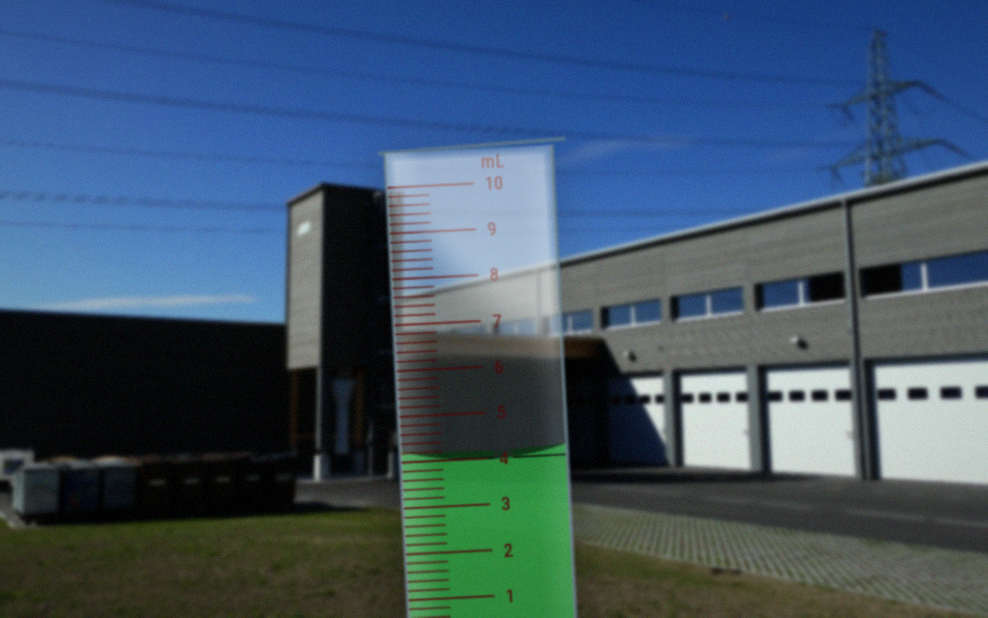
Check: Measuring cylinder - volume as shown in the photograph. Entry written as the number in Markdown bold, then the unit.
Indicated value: **4** mL
